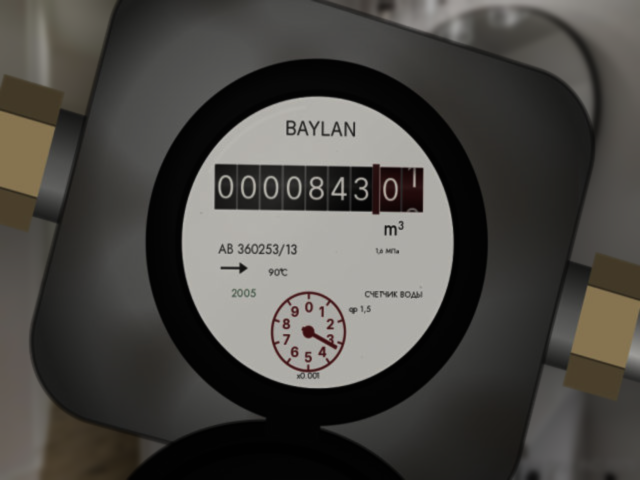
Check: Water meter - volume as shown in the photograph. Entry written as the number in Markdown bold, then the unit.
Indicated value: **843.013** m³
